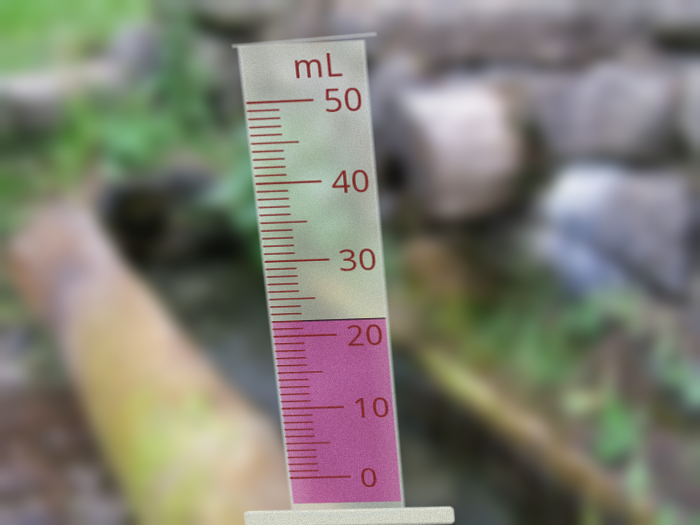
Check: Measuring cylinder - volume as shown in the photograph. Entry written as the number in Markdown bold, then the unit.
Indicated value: **22** mL
